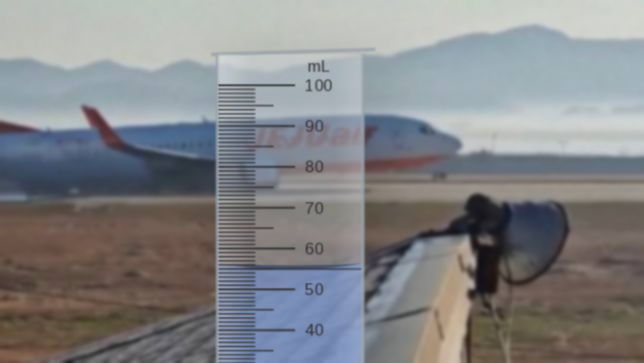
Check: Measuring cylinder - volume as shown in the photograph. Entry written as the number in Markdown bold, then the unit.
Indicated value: **55** mL
